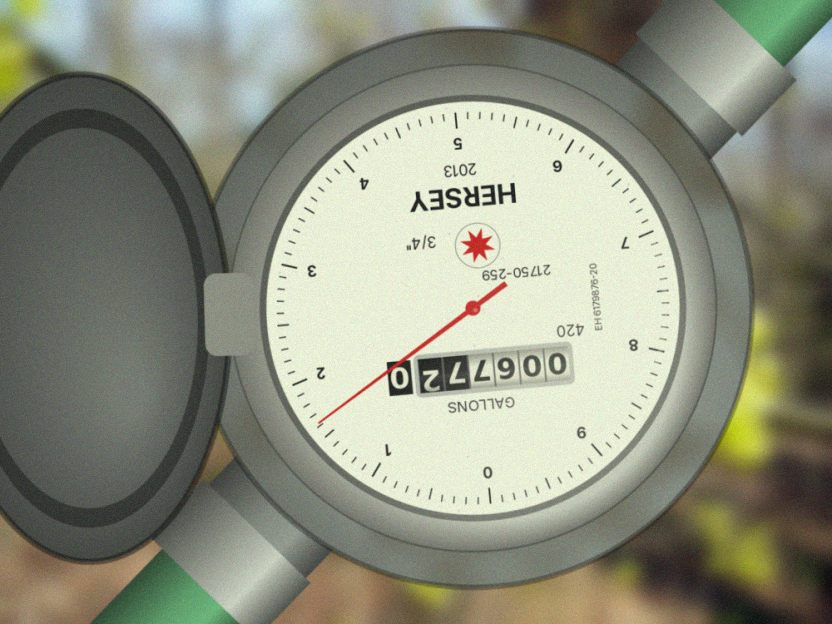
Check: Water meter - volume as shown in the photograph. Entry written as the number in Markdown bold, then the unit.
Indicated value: **67721.6** gal
